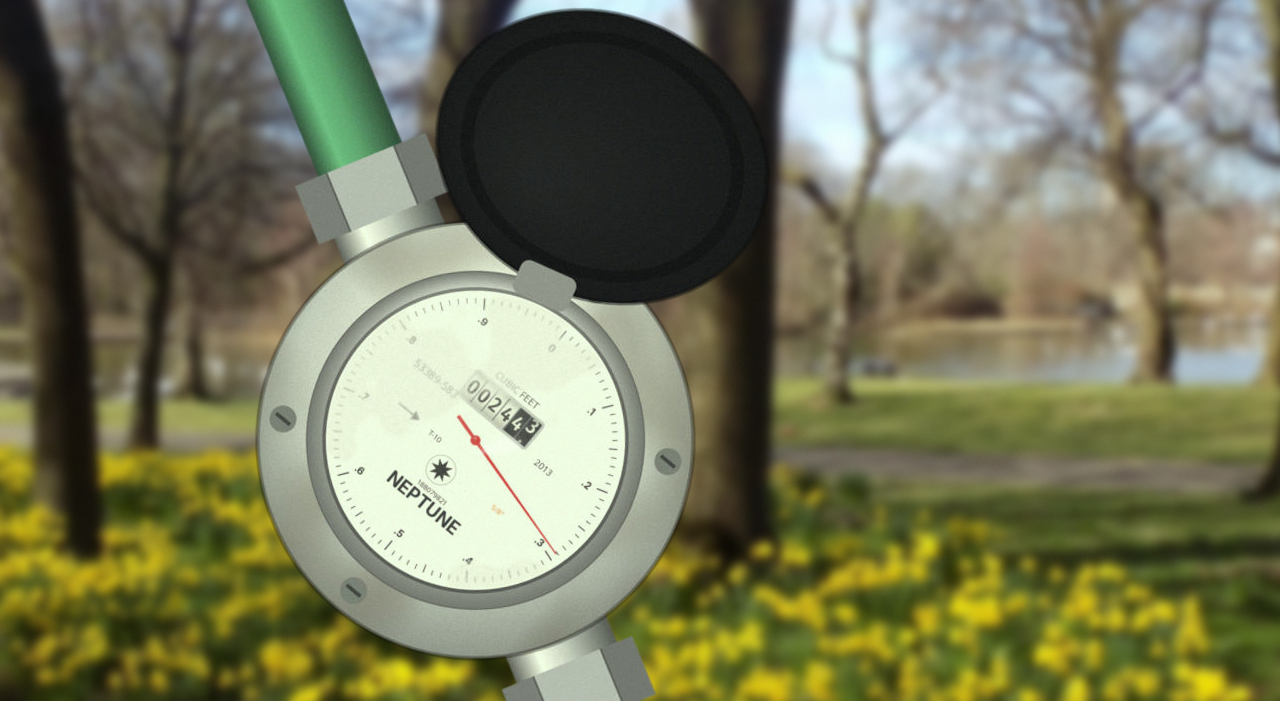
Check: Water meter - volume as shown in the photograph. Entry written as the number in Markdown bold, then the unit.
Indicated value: **2443.29** ft³
